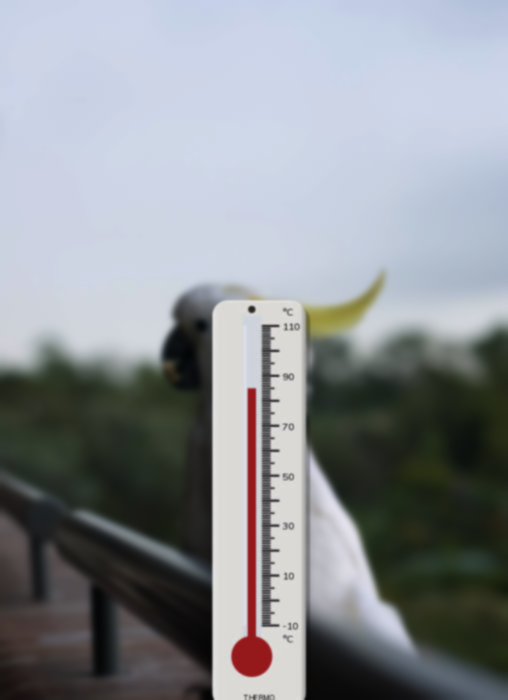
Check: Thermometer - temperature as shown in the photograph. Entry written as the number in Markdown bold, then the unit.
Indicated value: **85** °C
